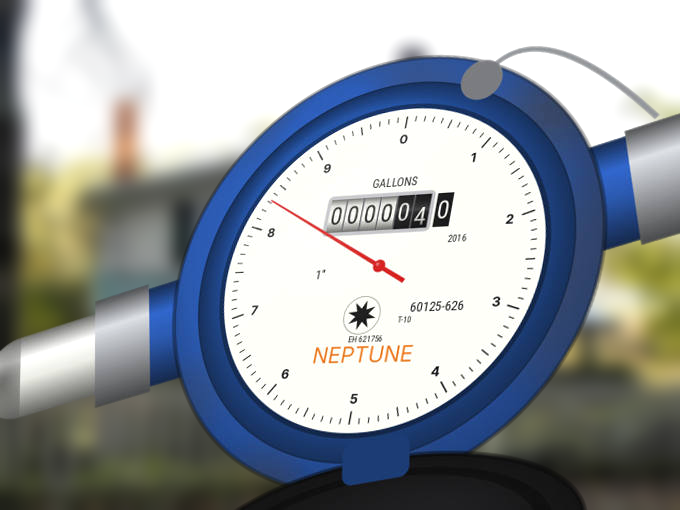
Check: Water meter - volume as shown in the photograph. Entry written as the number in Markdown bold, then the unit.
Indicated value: **38.3** gal
